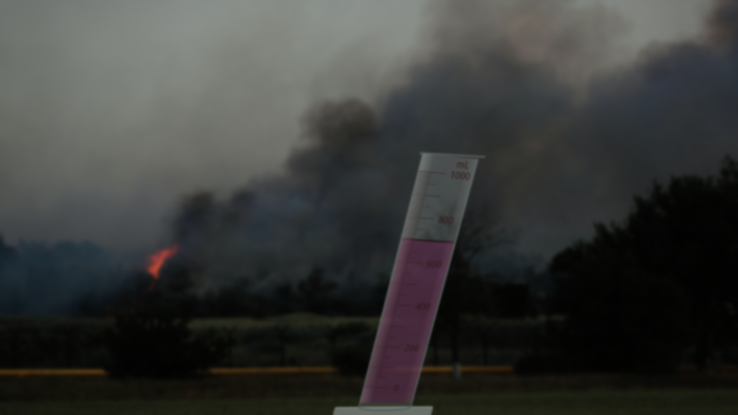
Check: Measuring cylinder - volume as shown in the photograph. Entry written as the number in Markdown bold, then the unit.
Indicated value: **700** mL
